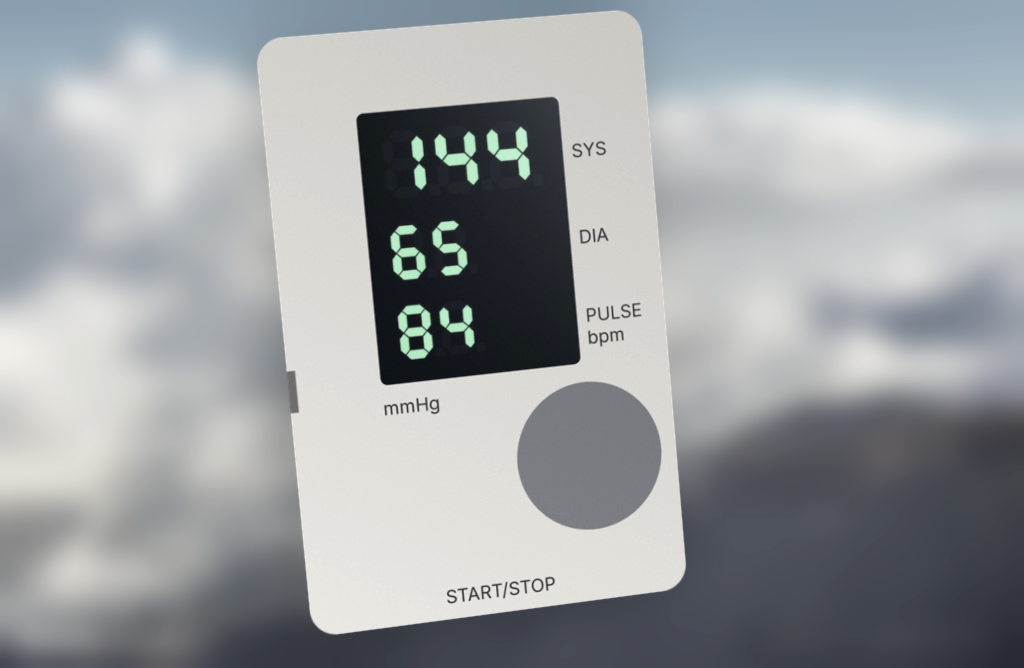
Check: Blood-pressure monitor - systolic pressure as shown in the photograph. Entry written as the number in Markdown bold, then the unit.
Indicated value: **144** mmHg
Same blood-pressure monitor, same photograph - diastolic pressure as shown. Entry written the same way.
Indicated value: **65** mmHg
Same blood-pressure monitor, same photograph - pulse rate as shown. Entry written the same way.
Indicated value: **84** bpm
